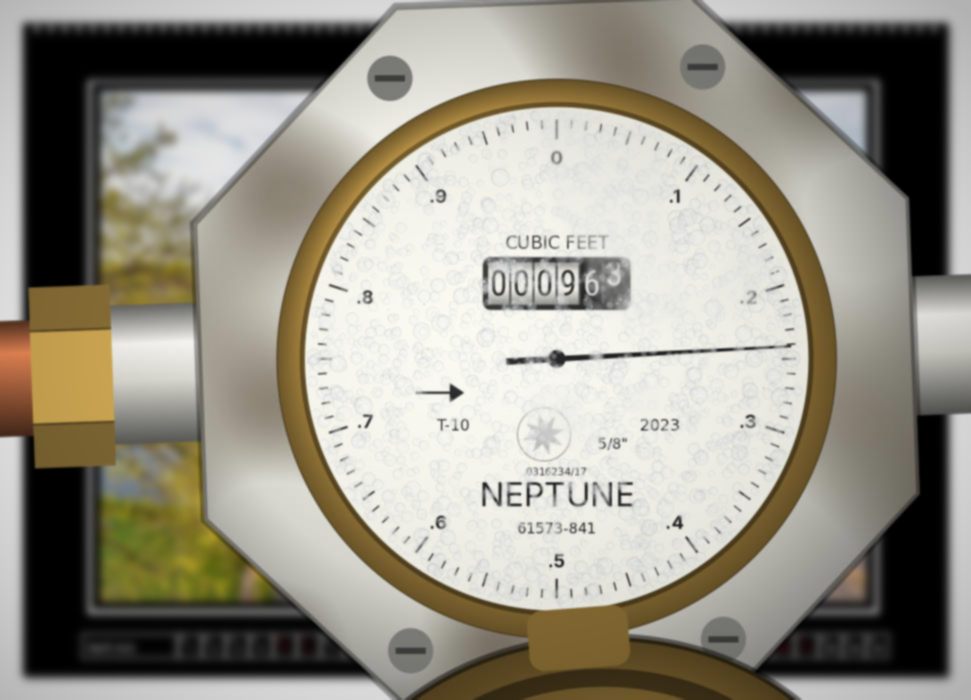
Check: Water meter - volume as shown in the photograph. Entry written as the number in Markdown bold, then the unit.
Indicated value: **963.24** ft³
